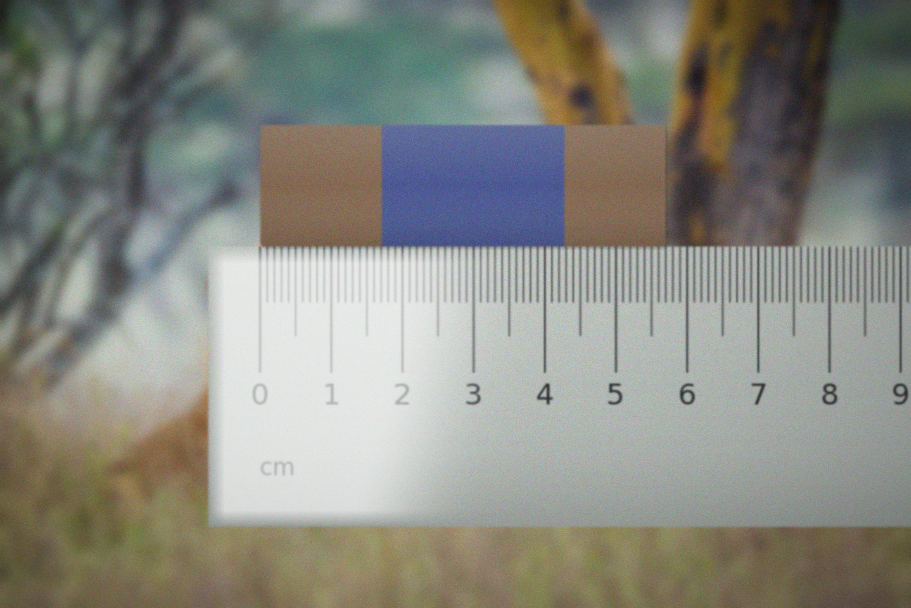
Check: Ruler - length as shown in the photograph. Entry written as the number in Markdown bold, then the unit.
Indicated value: **5.7** cm
